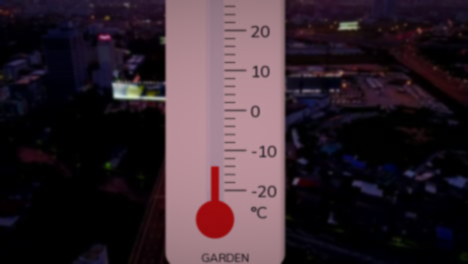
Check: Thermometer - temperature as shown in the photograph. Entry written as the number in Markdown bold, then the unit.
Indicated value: **-14** °C
